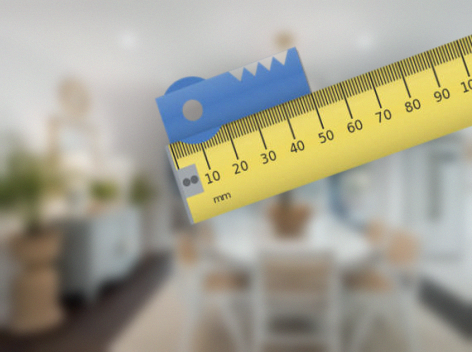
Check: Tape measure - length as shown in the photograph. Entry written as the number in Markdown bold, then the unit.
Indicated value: **50** mm
